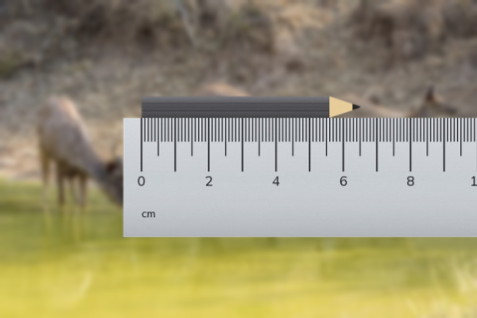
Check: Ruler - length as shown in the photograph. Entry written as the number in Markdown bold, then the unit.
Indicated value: **6.5** cm
